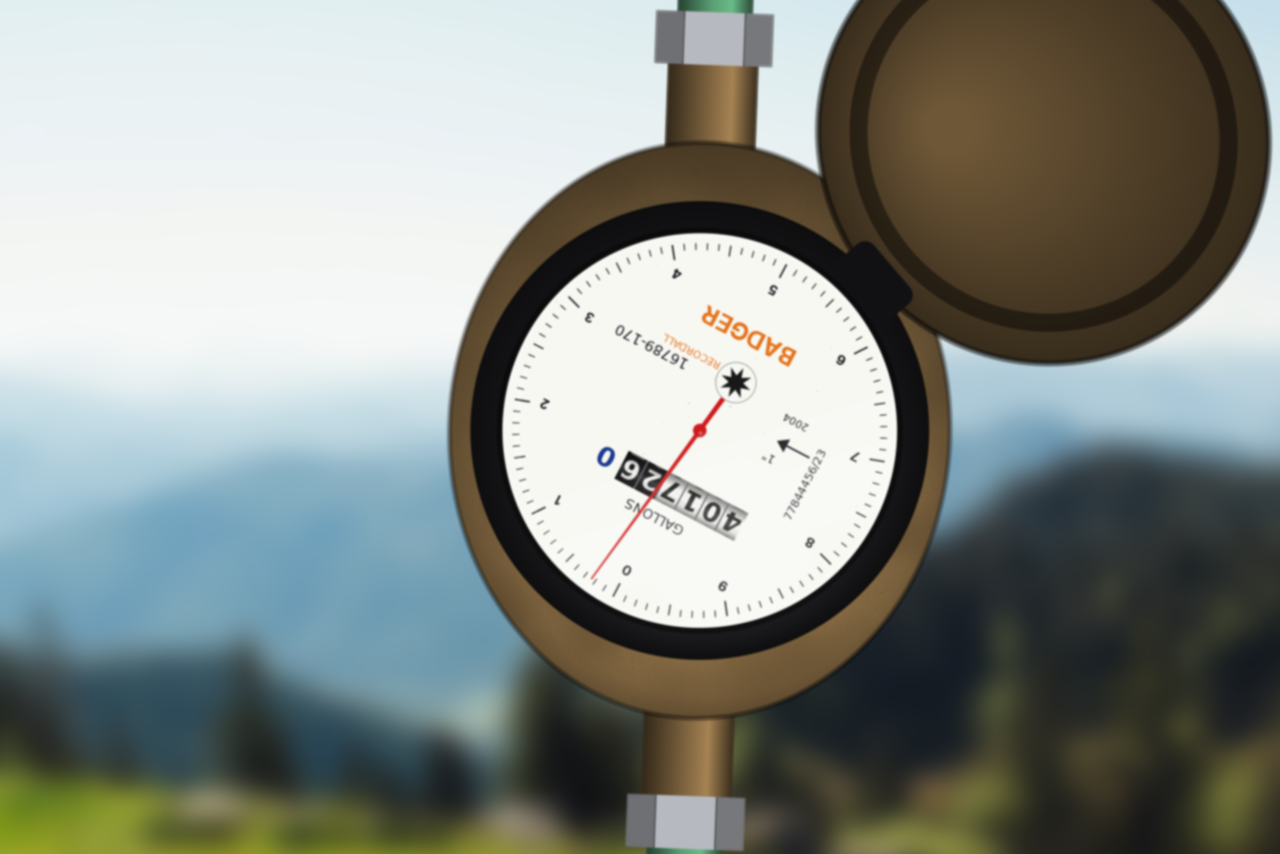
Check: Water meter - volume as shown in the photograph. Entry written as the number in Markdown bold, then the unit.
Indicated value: **4017260.2** gal
